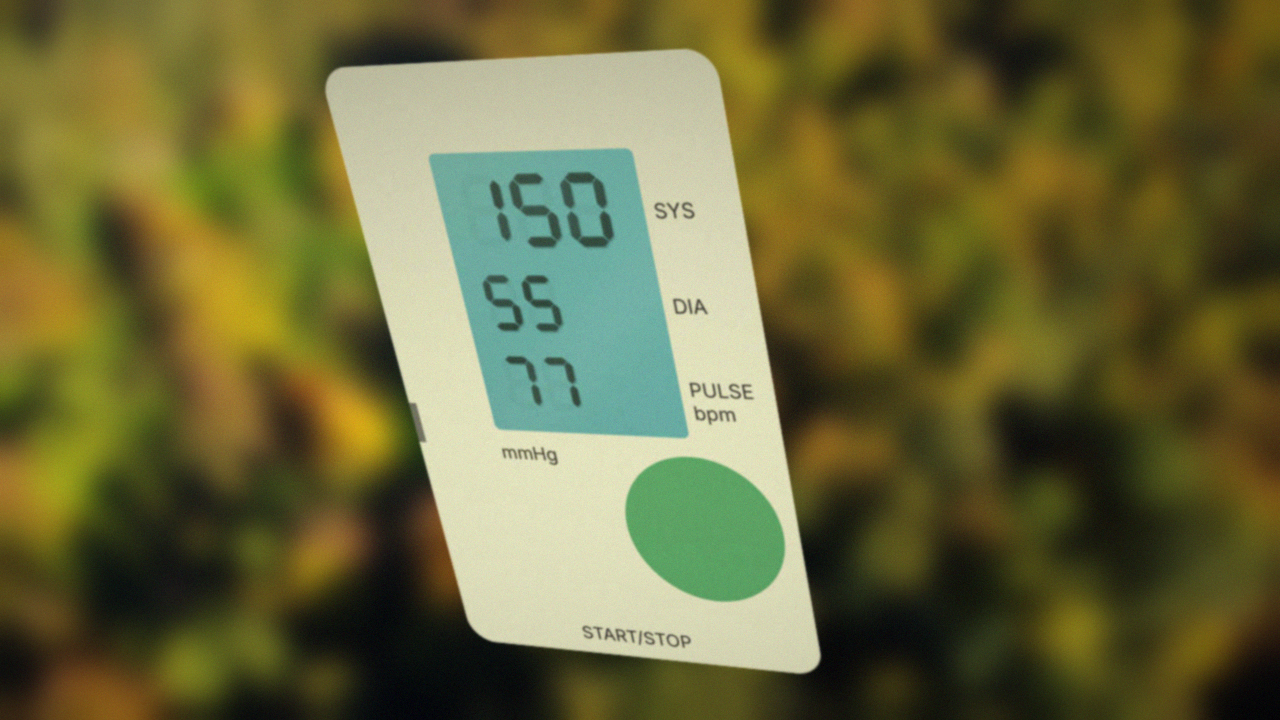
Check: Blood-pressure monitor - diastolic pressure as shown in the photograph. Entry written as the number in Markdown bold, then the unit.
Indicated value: **55** mmHg
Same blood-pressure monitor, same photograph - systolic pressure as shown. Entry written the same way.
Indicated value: **150** mmHg
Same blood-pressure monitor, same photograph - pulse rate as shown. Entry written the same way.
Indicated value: **77** bpm
